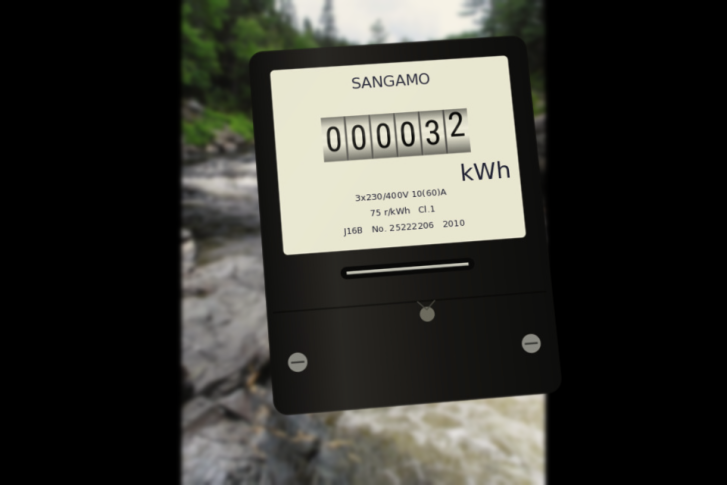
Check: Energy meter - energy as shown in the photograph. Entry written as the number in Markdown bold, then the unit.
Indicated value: **32** kWh
